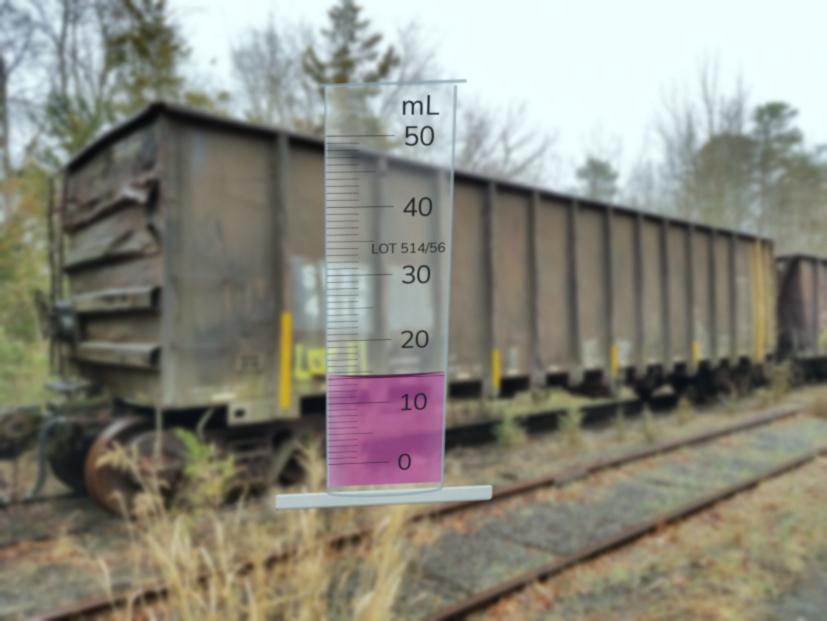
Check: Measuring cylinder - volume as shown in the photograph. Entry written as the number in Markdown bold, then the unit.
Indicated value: **14** mL
